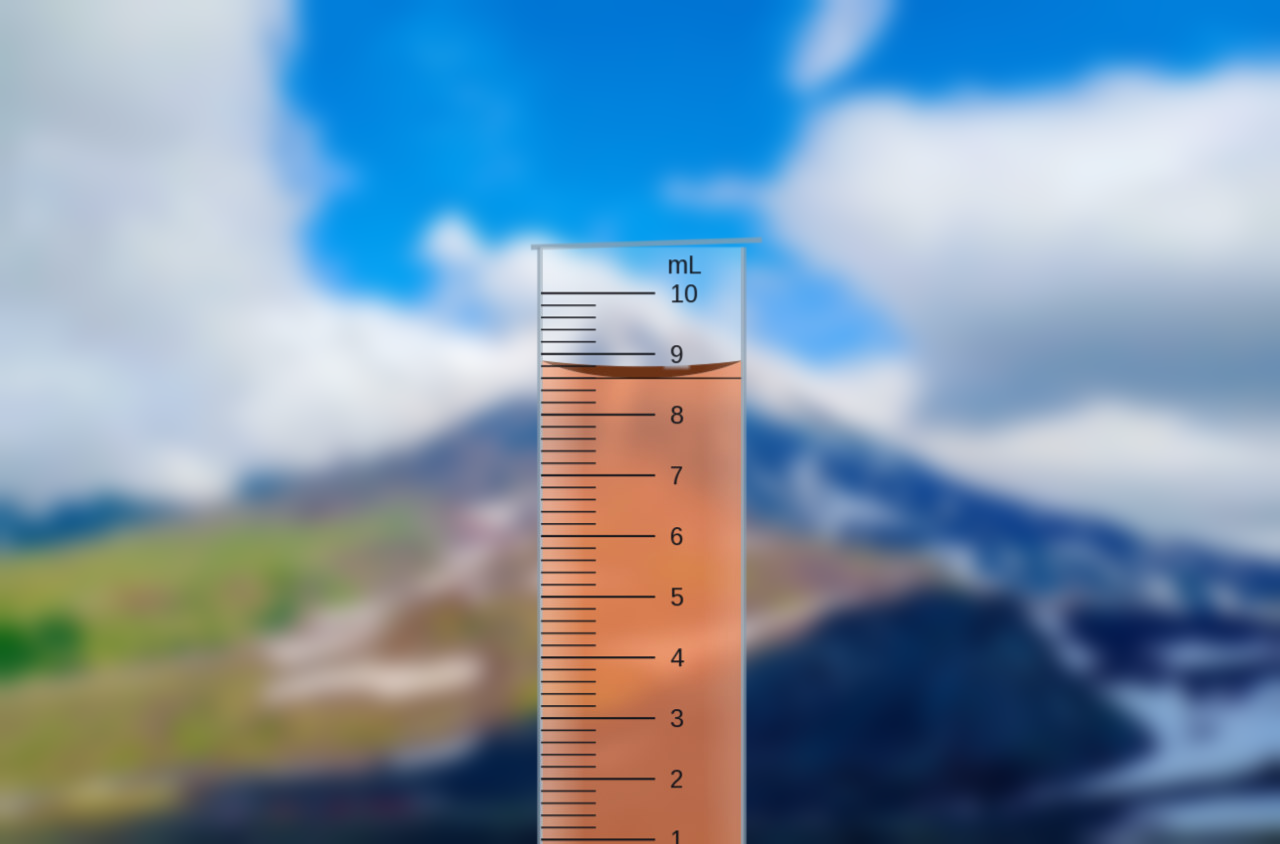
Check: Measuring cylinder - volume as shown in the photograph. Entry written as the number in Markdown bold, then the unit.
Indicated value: **8.6** mL
